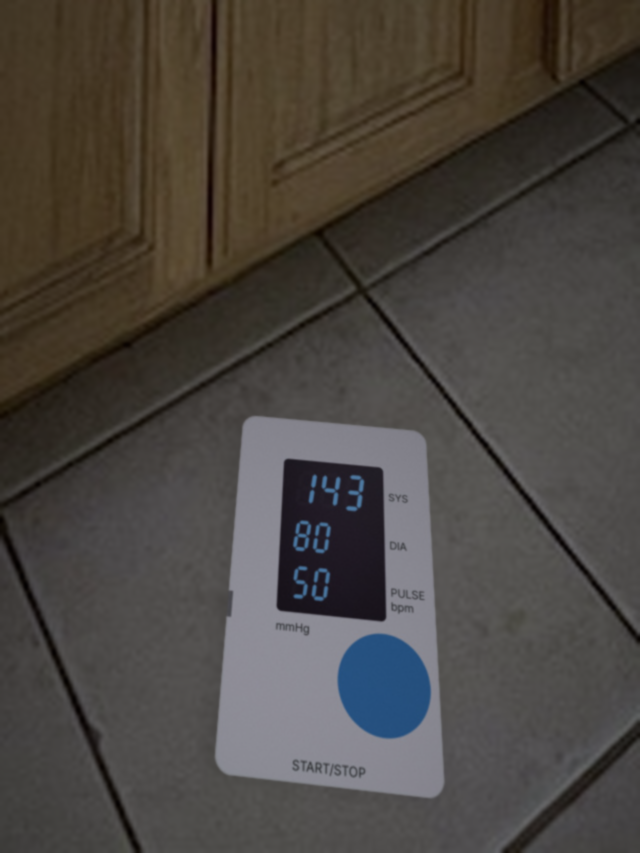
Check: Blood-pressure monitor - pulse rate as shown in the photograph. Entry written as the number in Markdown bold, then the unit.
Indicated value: **50** bpm
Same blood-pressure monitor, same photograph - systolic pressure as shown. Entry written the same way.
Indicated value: **143** mmHg
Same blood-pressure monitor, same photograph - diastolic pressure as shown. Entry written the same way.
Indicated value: **80** mmHg
